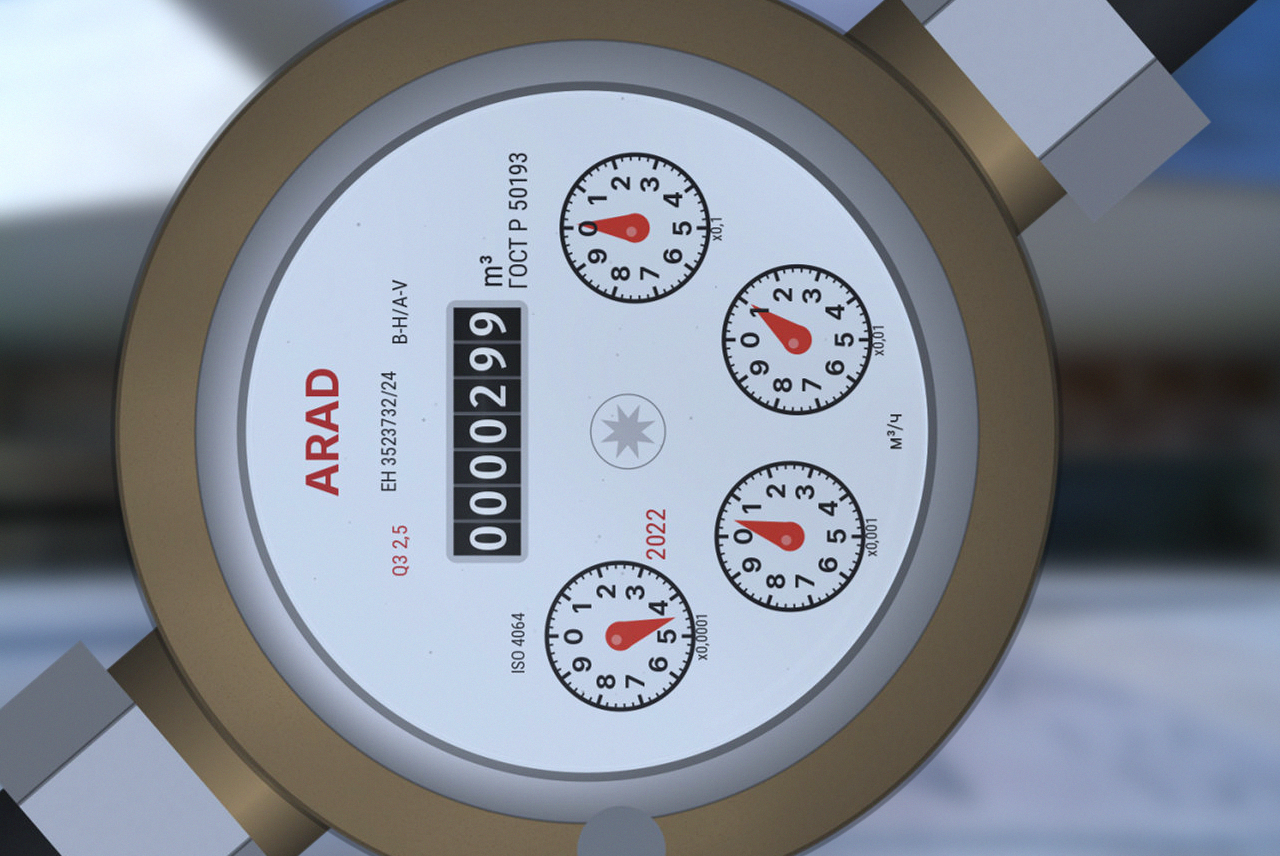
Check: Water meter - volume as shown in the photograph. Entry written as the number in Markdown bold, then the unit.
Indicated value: **299.0104** m³
